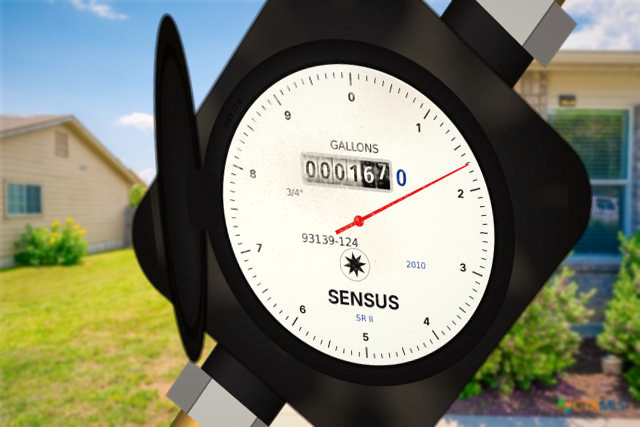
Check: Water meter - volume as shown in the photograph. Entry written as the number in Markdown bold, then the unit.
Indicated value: **1671.7** gal
